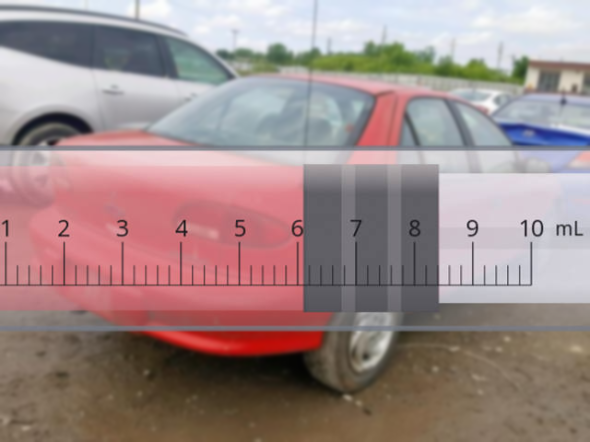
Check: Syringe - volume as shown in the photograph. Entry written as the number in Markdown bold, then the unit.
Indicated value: **6.1** mL
